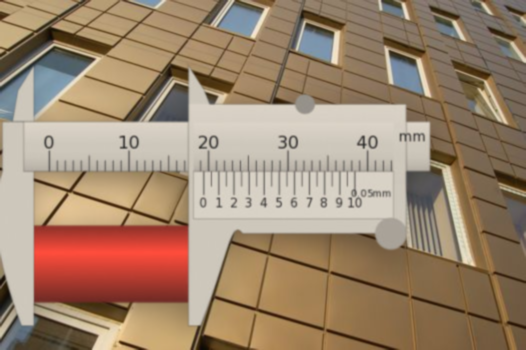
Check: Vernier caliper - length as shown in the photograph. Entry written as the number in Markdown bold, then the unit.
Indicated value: **19.4** mm
